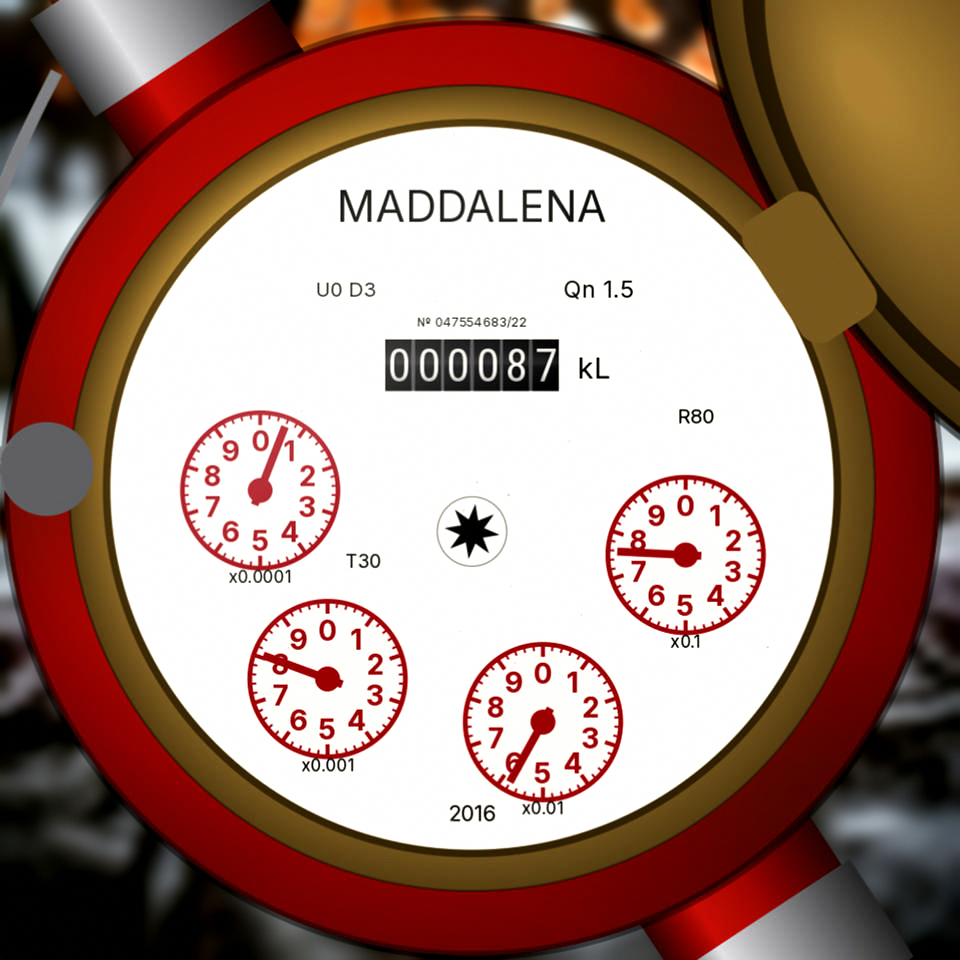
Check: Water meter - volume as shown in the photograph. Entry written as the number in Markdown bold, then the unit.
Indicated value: **87.7580** kL
